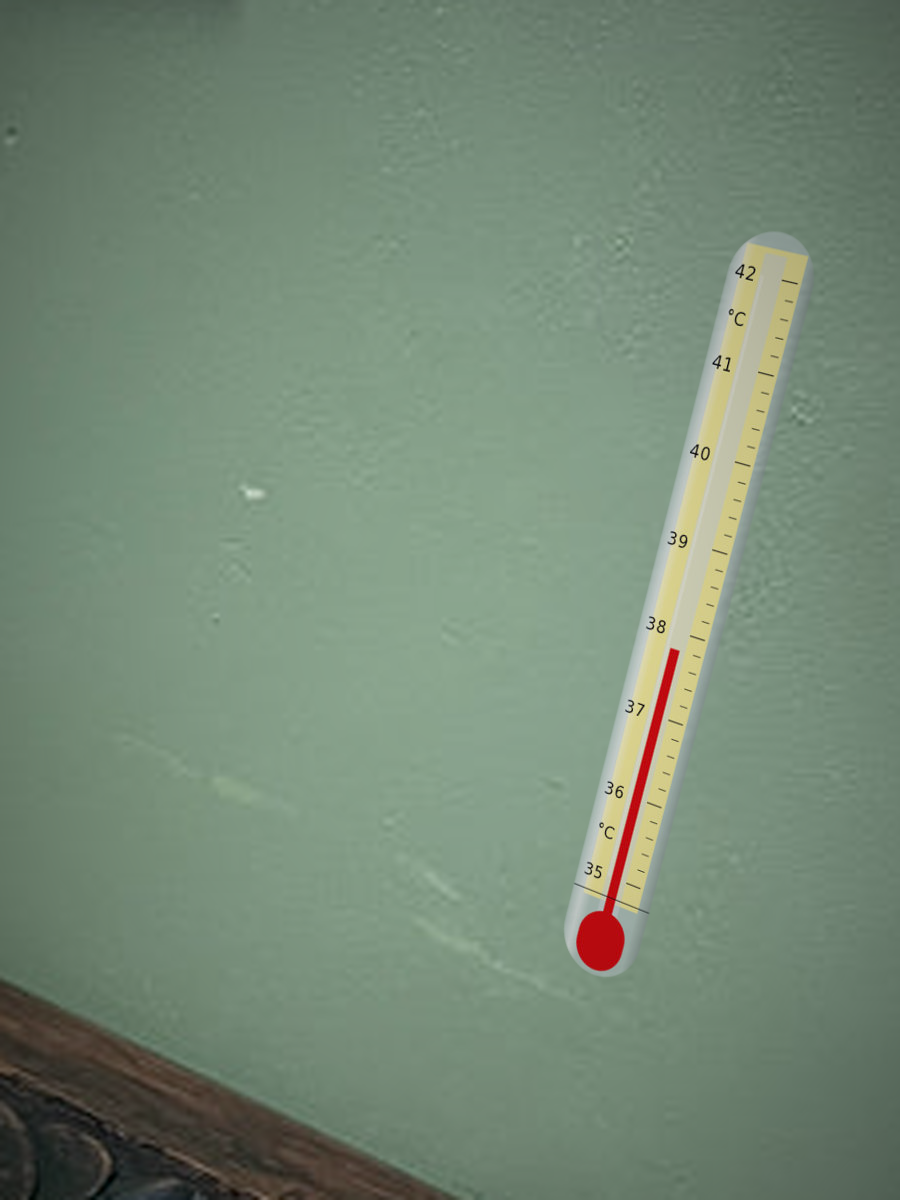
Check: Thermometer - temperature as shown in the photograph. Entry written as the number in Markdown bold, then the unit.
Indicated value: **37.8** °C
